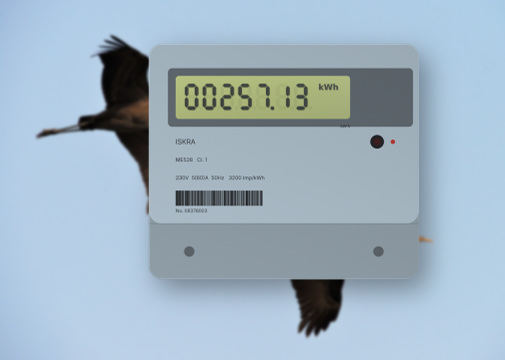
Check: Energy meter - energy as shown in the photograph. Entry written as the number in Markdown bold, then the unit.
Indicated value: **257.13** kWh
